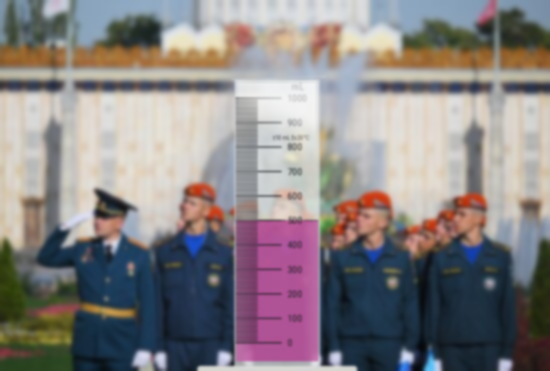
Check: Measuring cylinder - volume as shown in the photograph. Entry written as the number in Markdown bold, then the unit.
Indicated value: **500** mL
